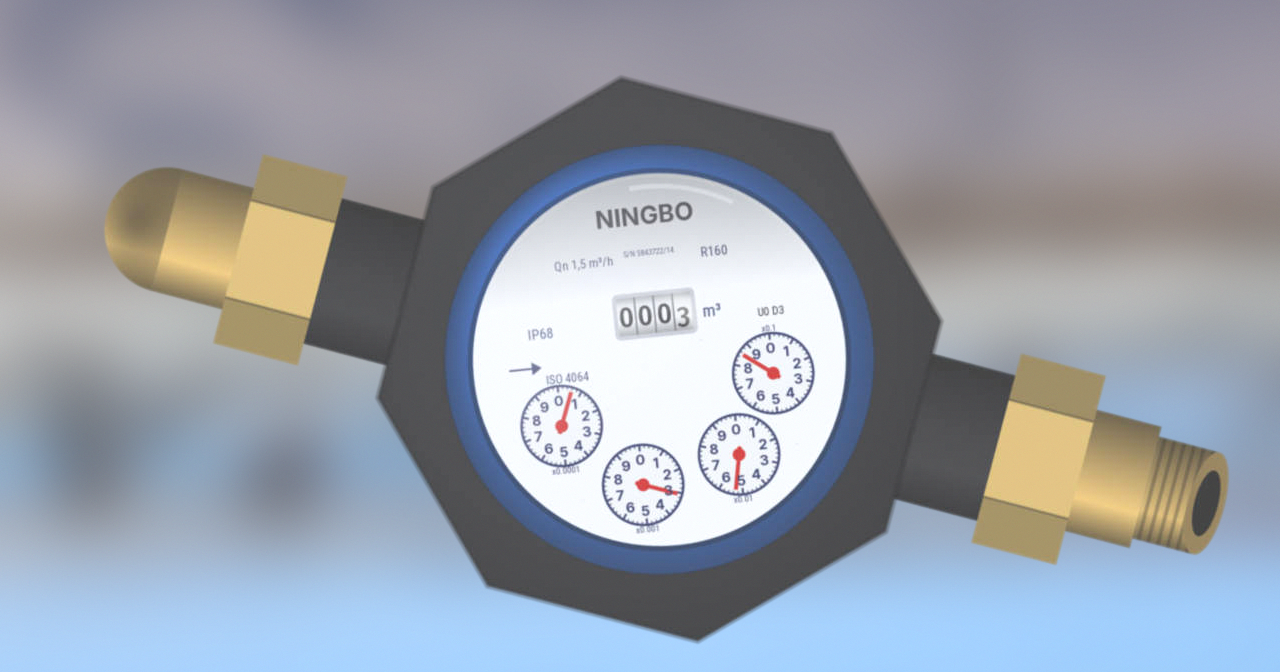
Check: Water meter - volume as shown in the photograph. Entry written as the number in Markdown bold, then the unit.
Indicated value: **2.8530** m³
